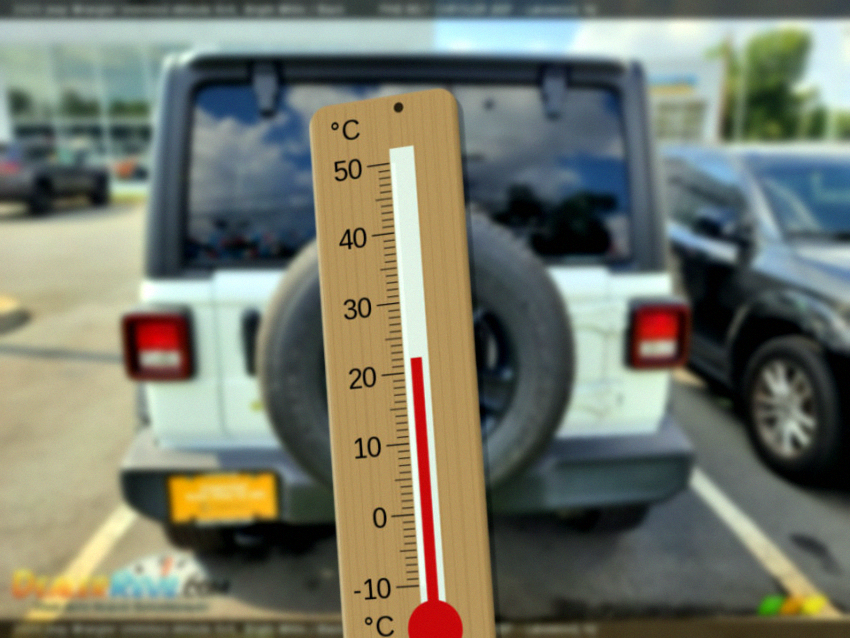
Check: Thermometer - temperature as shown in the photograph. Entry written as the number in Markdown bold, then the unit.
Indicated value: **22** °C
